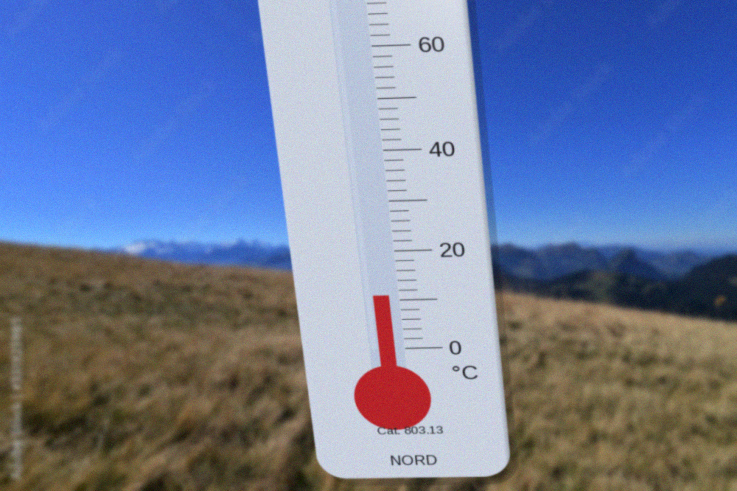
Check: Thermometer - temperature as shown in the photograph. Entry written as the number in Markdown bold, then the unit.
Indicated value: **11** °C
